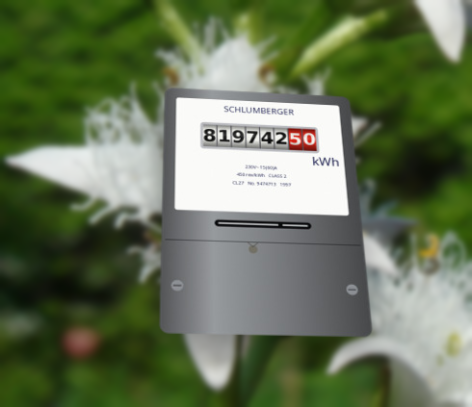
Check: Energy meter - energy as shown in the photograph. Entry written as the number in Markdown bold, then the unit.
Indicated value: **819742.50** kWh
